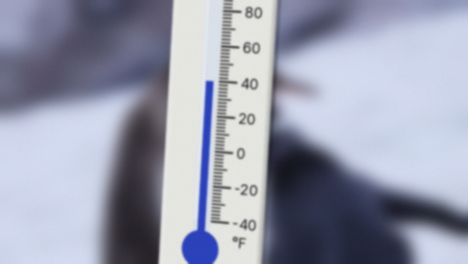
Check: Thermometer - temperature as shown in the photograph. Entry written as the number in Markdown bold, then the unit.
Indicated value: **40** °F
